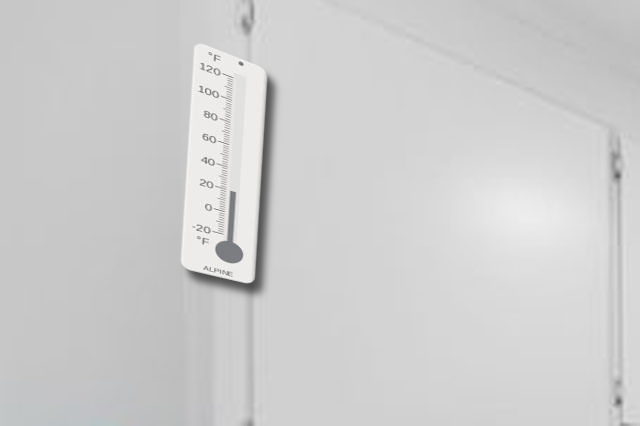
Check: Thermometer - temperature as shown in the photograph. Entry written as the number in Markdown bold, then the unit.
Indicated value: **20** °F
